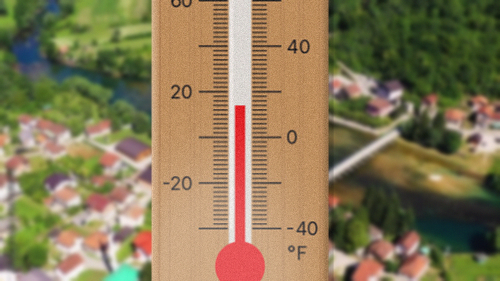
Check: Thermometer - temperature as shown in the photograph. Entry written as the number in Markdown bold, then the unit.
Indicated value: **14** °F
